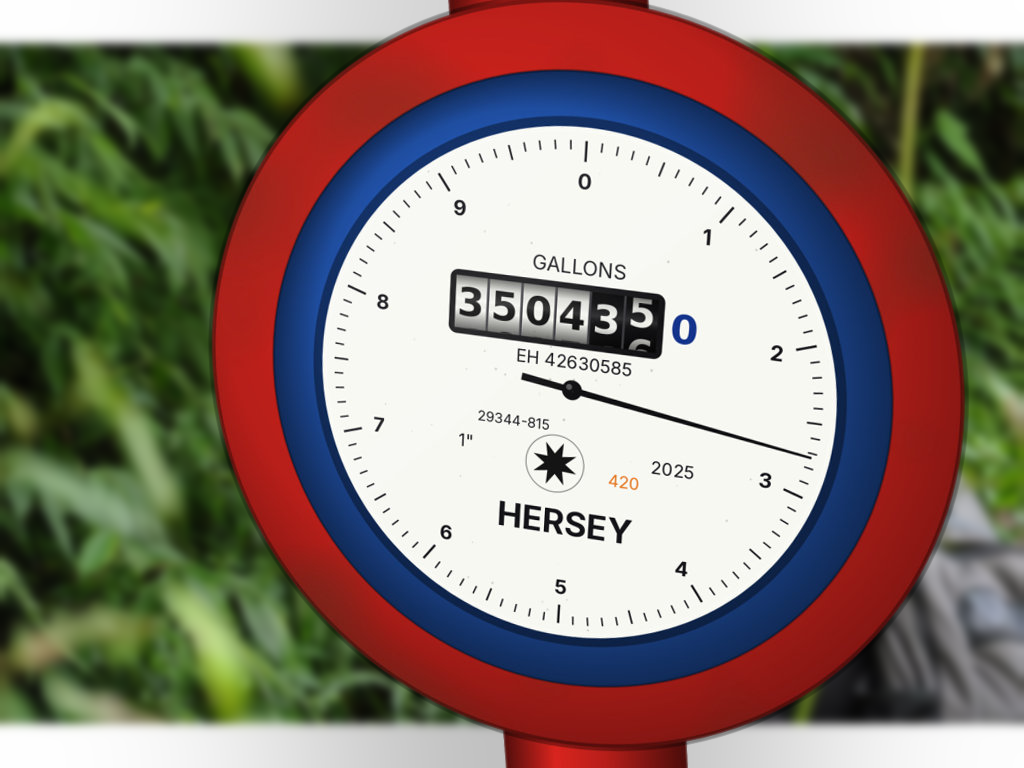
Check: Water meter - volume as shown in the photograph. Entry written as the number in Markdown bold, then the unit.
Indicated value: **3504352.7** gal
